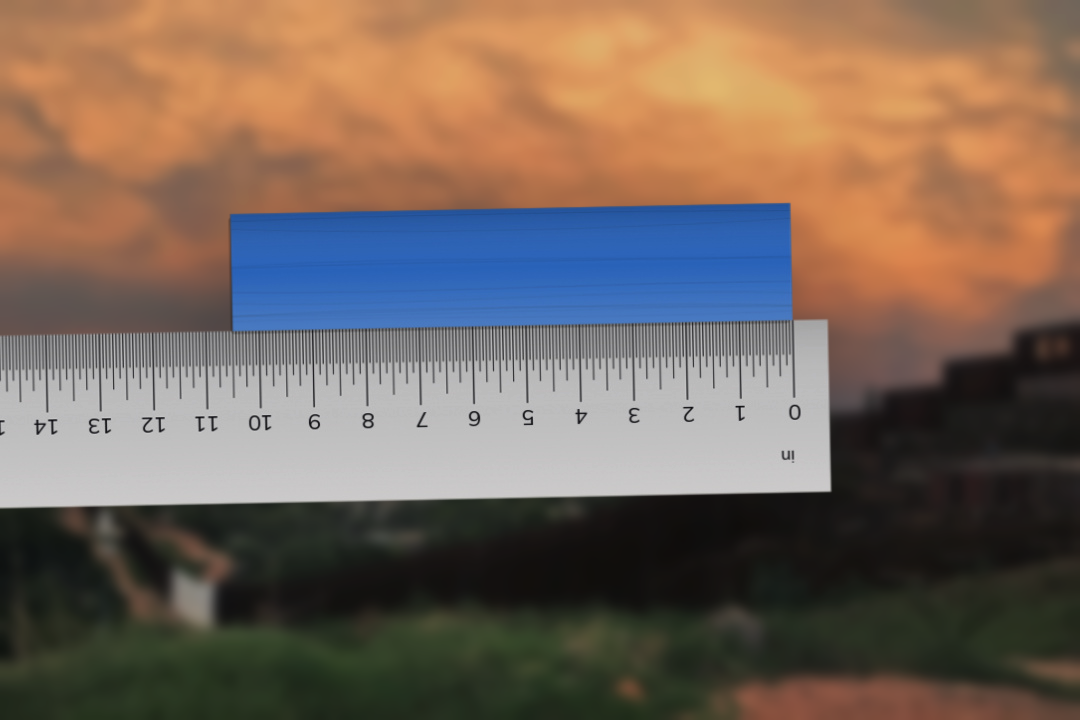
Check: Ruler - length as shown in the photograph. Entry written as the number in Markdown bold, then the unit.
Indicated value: **10.5** in
